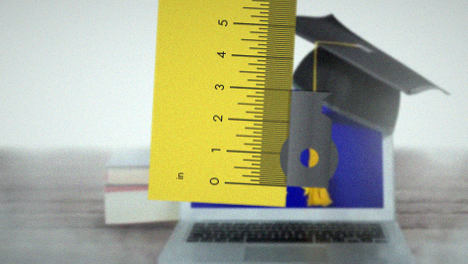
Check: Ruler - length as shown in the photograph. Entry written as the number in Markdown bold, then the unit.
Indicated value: **3** in
